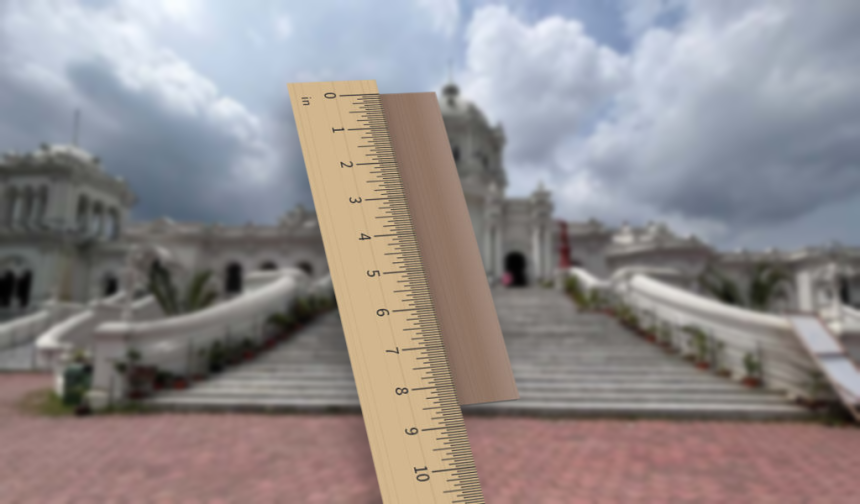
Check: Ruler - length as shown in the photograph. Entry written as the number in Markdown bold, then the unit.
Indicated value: **8.5** in
